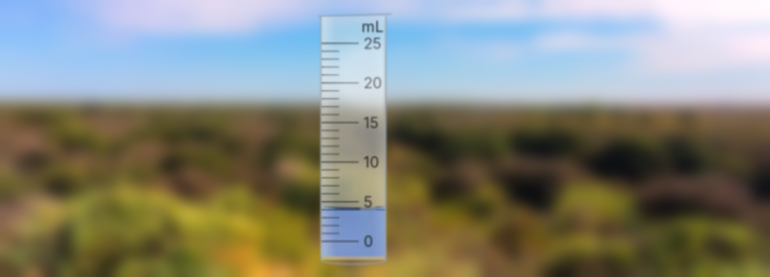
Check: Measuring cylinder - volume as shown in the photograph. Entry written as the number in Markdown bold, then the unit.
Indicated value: **4** mL
